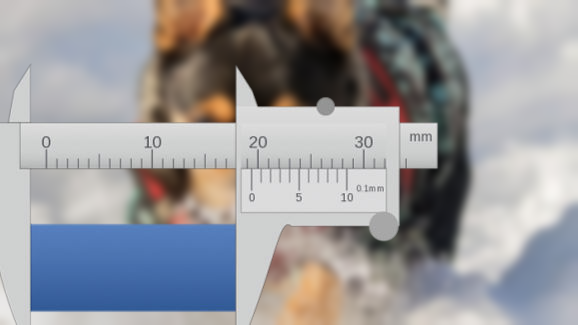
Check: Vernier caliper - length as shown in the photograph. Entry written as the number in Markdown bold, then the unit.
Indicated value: **19.4** mm
